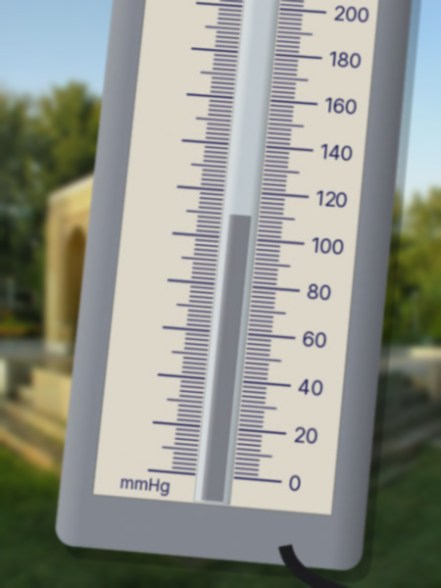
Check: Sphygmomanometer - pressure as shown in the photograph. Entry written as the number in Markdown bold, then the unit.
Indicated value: **110** mmHg
